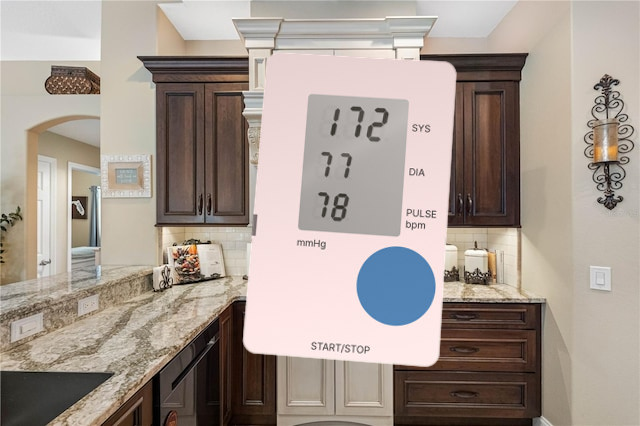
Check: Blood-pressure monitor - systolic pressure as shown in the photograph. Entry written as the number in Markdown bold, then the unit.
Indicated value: **172** mmHg
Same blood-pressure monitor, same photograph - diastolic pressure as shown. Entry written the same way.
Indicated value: **77** mmHg
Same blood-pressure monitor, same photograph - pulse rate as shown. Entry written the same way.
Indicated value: **78** bpm
